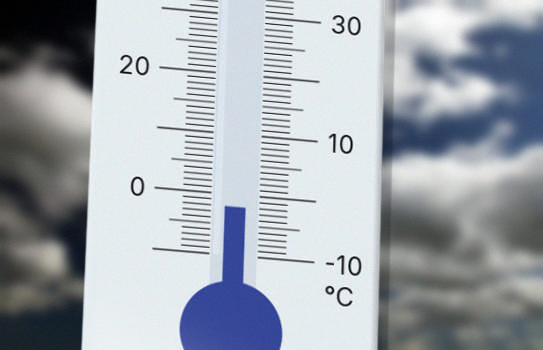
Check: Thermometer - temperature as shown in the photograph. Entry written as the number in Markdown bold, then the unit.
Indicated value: **-2** °C
